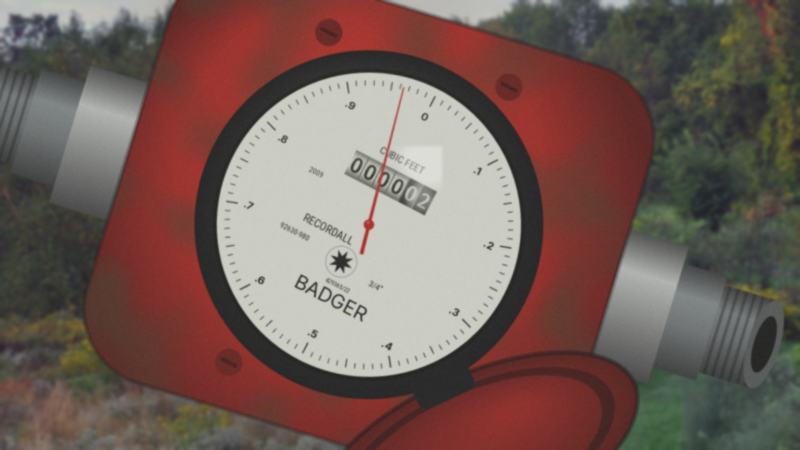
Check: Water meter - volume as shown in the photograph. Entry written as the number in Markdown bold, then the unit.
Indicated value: **1.96** ft³
